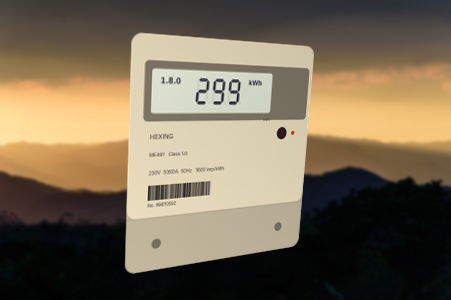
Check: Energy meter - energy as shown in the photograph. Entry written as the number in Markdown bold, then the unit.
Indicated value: **299** kWh
